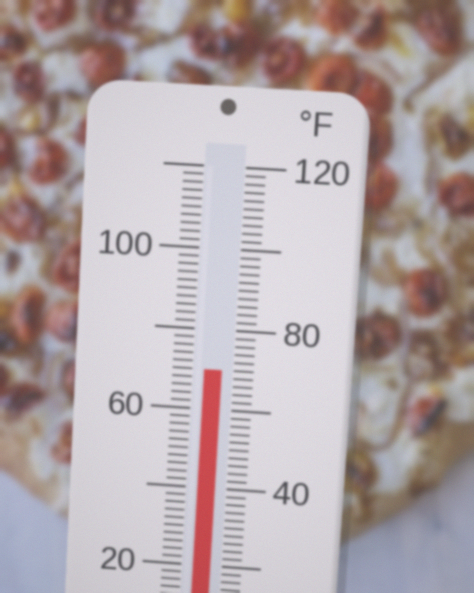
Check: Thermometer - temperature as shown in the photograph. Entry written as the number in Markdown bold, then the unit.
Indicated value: **70** °F
